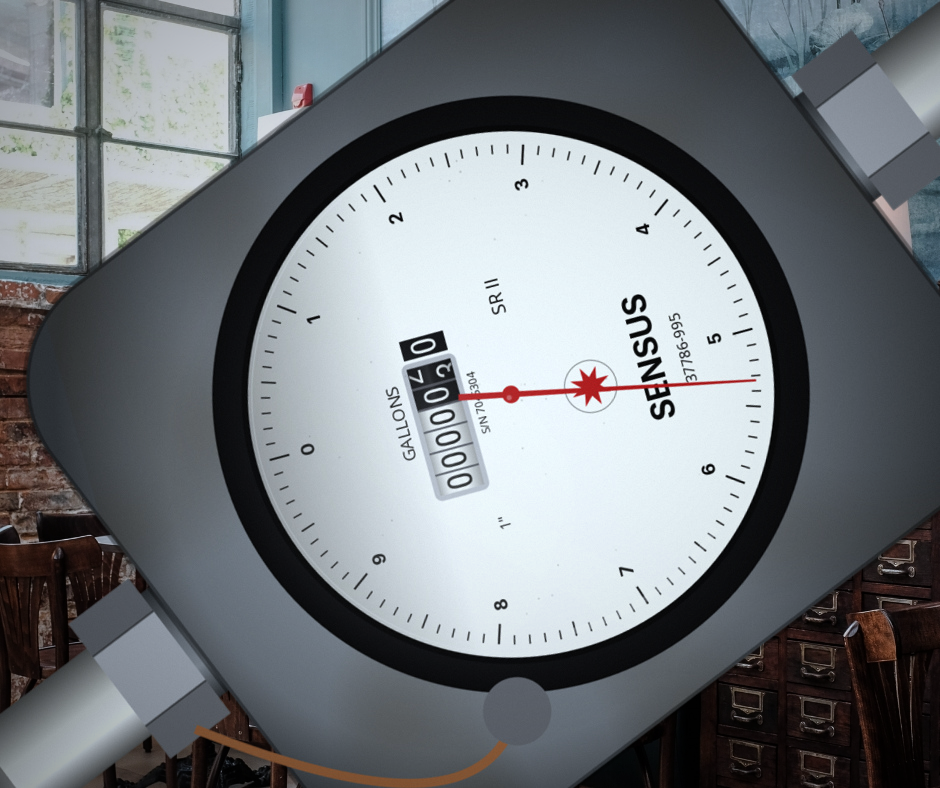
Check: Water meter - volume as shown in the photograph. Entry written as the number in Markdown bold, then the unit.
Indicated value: **25.3** gal
